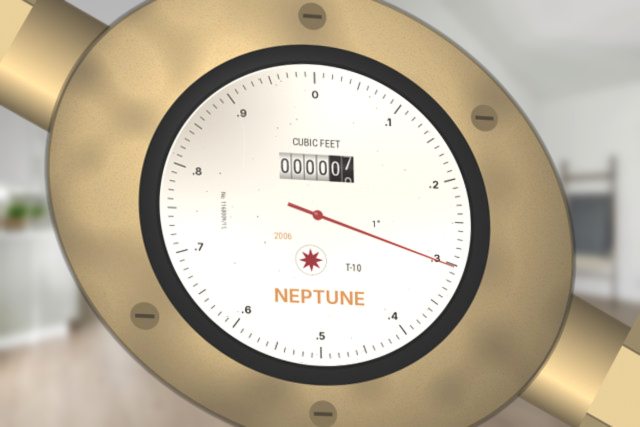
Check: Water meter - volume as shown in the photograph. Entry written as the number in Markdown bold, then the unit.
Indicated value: **7.30** ft³
